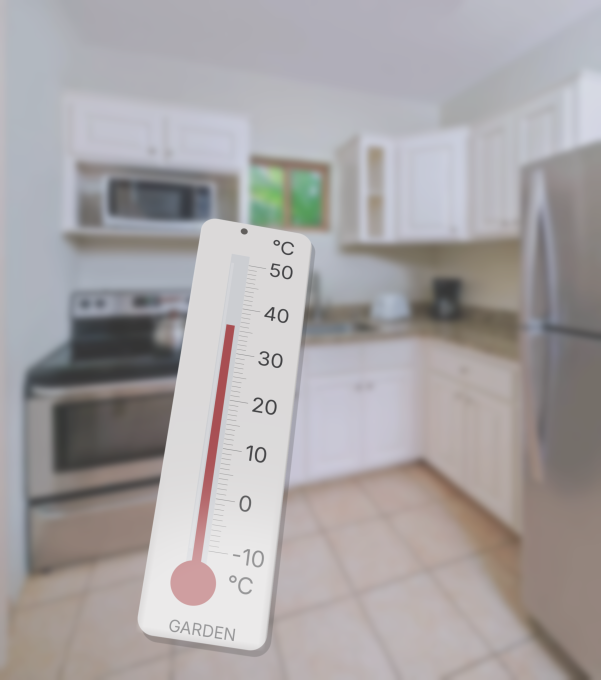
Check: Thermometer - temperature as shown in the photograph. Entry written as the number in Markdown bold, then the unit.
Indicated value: **36** °C
